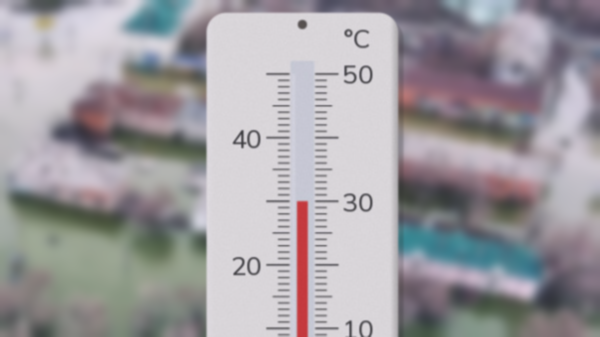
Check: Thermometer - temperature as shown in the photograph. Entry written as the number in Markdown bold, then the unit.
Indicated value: **30** °C
